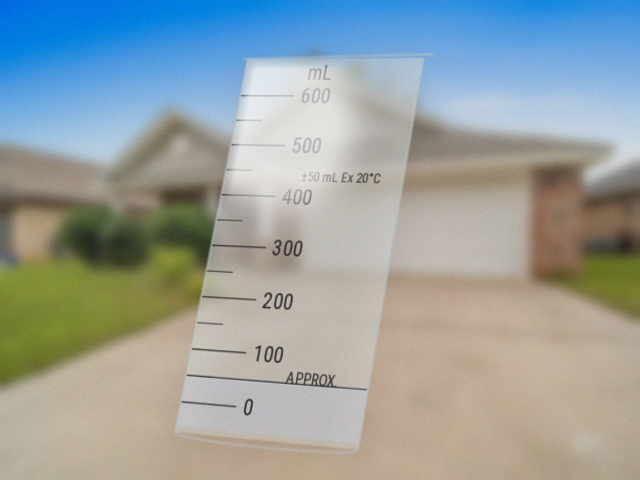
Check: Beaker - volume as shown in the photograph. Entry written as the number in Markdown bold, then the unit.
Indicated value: **50** mL
